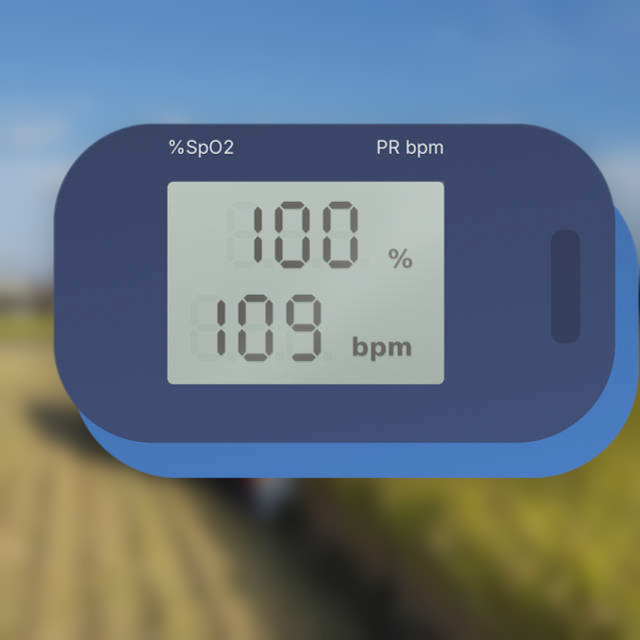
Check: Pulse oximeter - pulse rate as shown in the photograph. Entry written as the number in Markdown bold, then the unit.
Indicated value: **109** bpm
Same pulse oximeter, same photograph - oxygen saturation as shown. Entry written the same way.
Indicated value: **100** %
